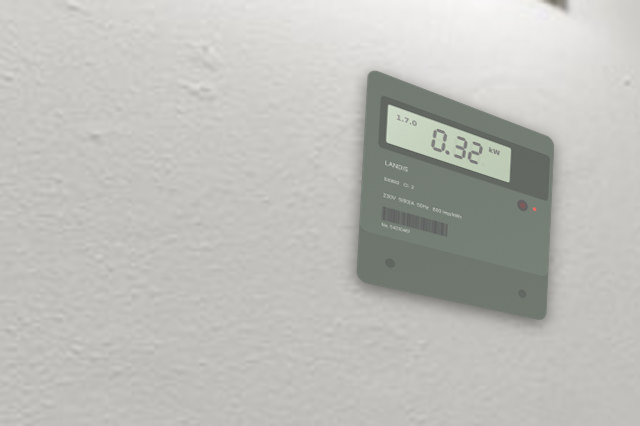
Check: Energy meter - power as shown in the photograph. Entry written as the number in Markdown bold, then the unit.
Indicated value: **0.32** kW
